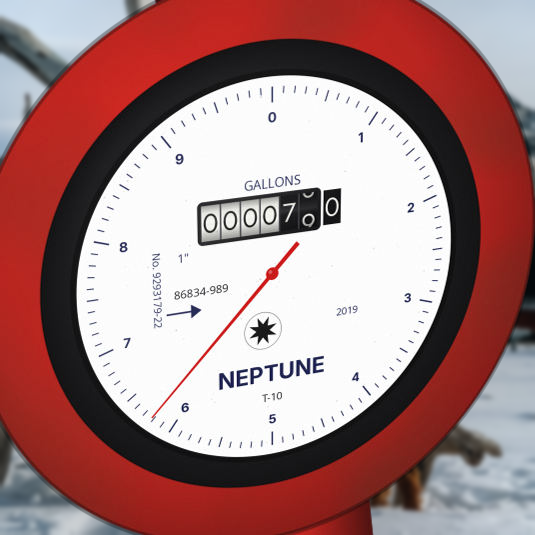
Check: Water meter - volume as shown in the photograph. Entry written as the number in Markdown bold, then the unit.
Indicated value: **786.2** gal
